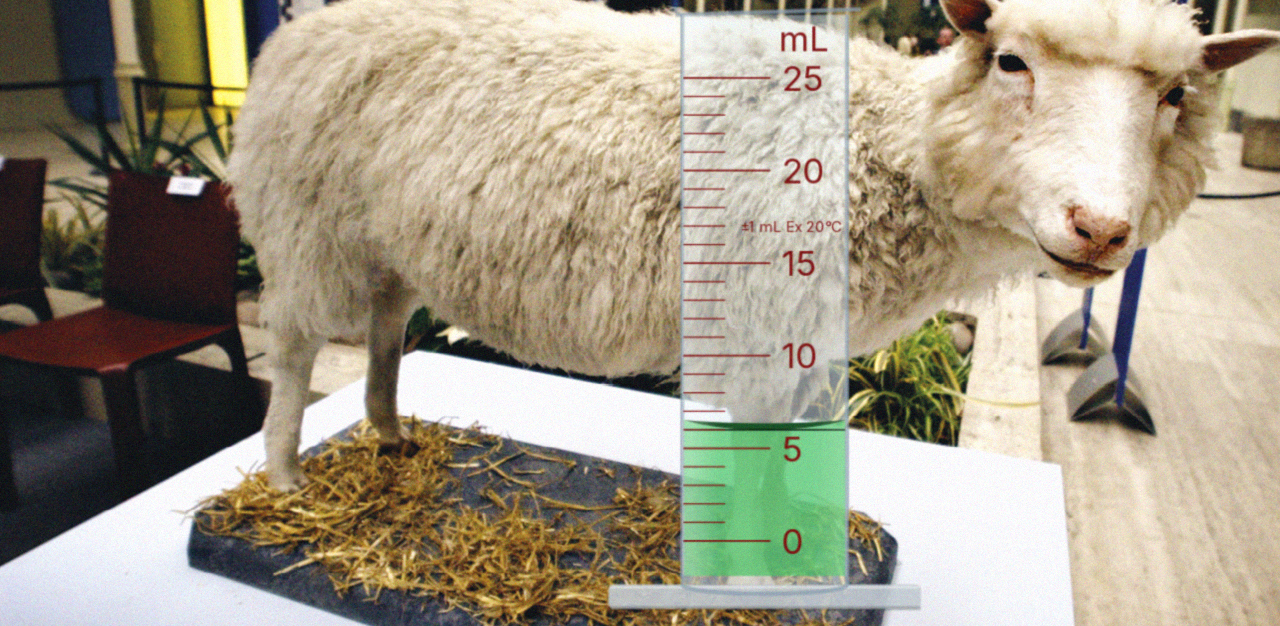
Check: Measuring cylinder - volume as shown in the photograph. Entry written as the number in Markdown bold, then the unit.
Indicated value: **6** mL
